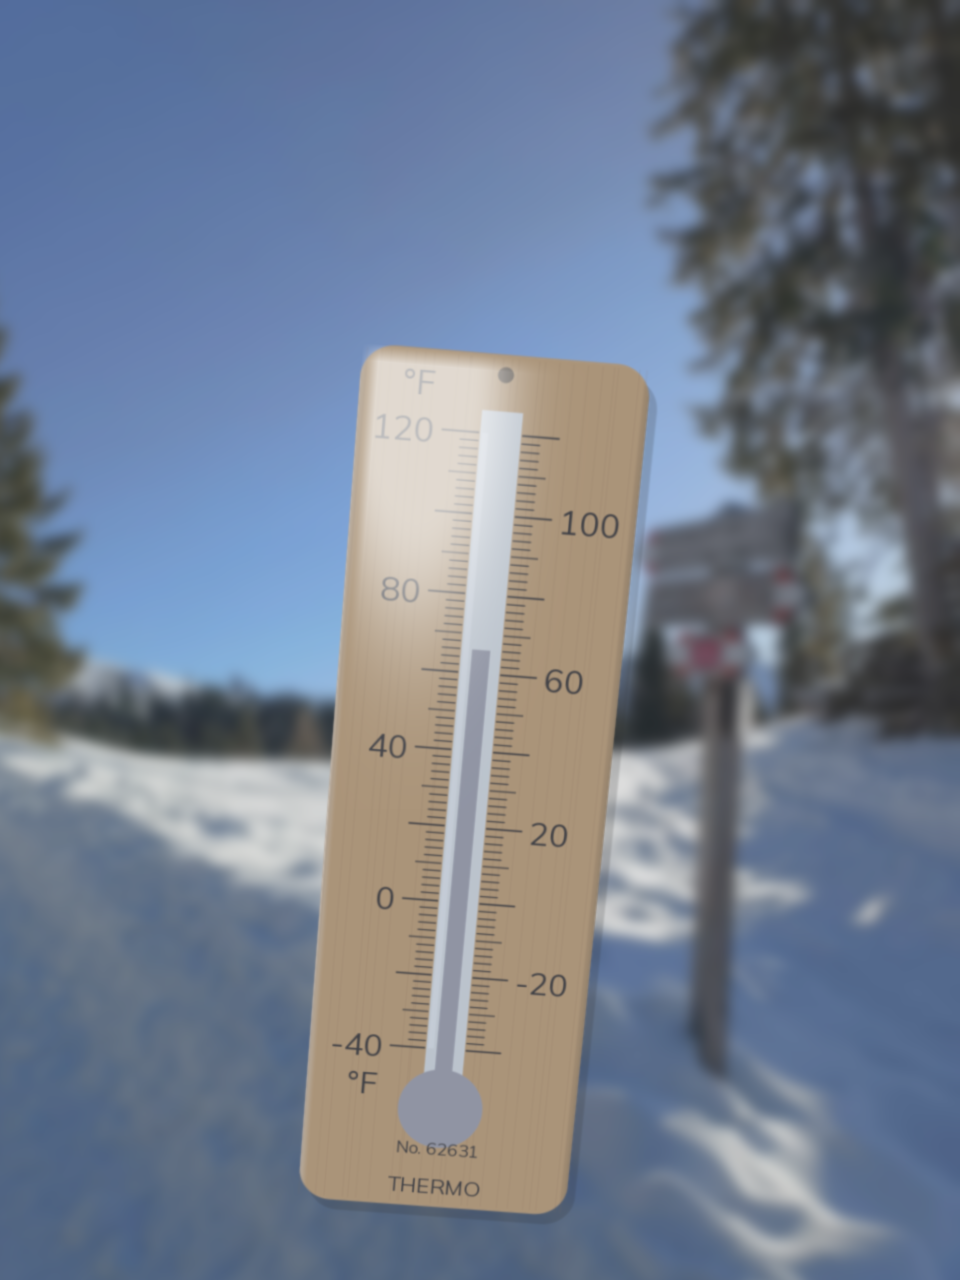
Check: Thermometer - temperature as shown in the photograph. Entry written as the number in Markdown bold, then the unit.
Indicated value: **66** °F
